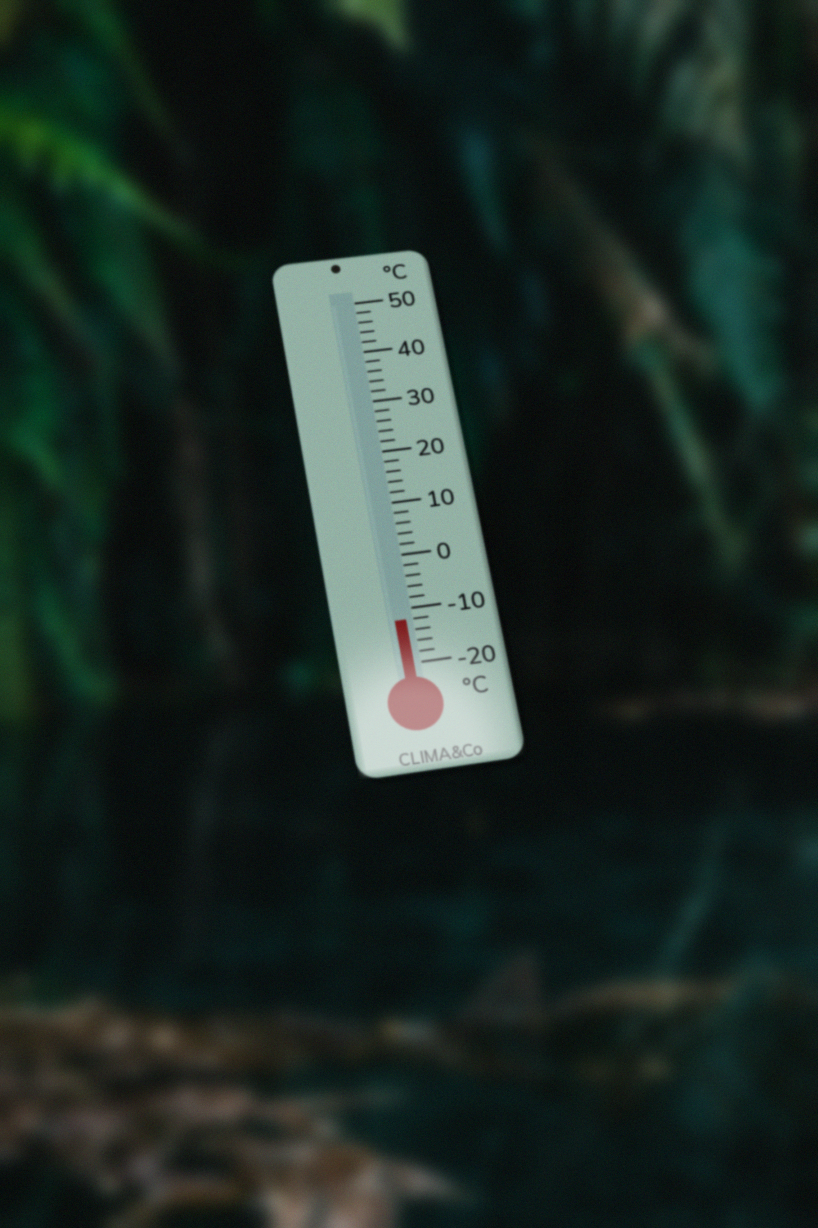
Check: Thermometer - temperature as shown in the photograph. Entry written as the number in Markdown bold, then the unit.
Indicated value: **-12** °C
